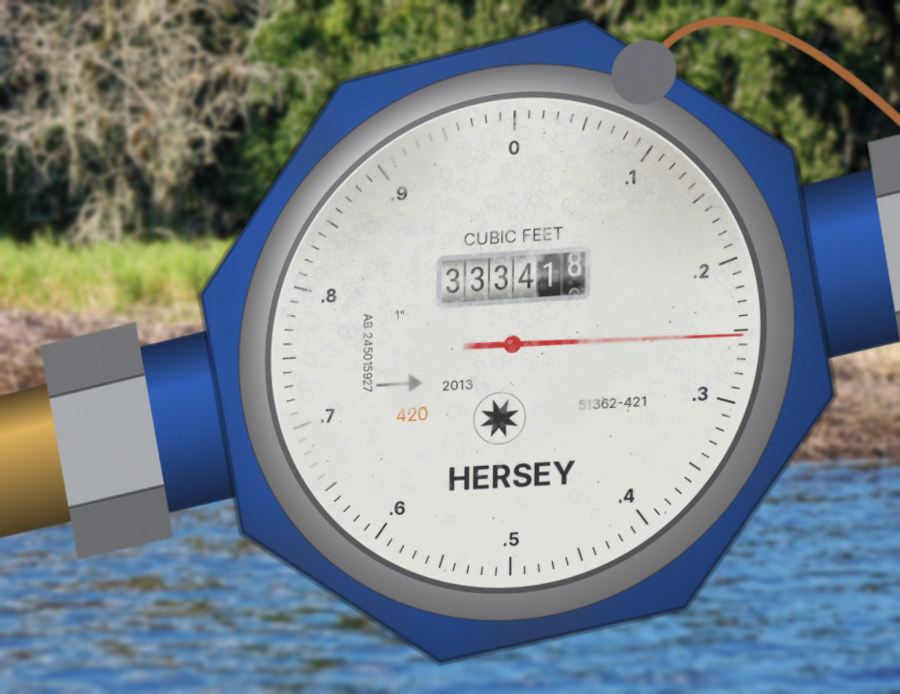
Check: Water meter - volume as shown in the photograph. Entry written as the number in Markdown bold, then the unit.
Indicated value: **333418.25** ft³
